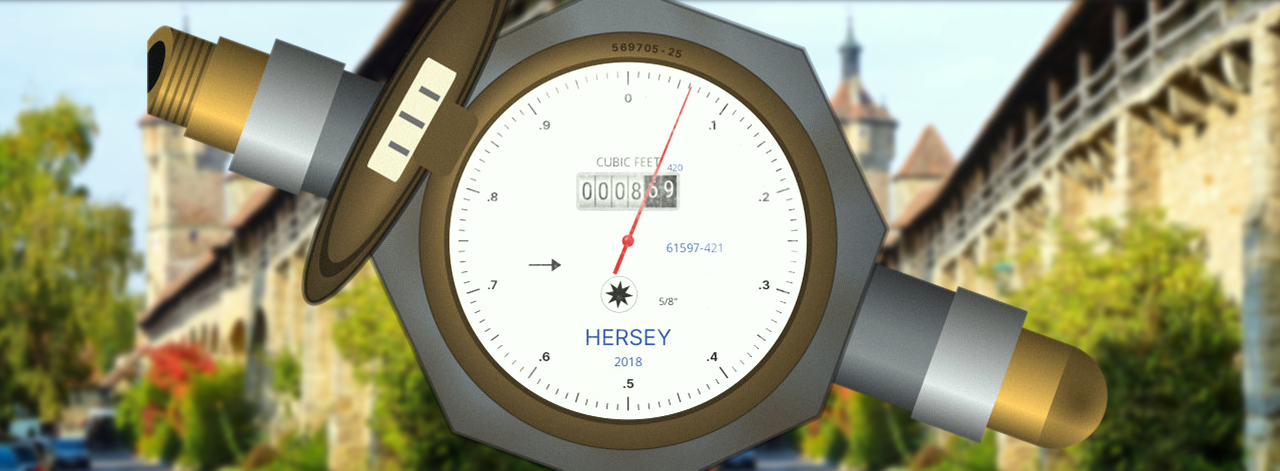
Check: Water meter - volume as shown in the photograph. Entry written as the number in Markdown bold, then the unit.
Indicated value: **869.06** ft³
